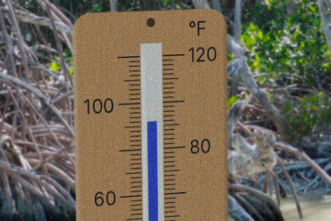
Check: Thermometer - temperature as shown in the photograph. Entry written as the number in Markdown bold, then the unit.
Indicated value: **92** °F
